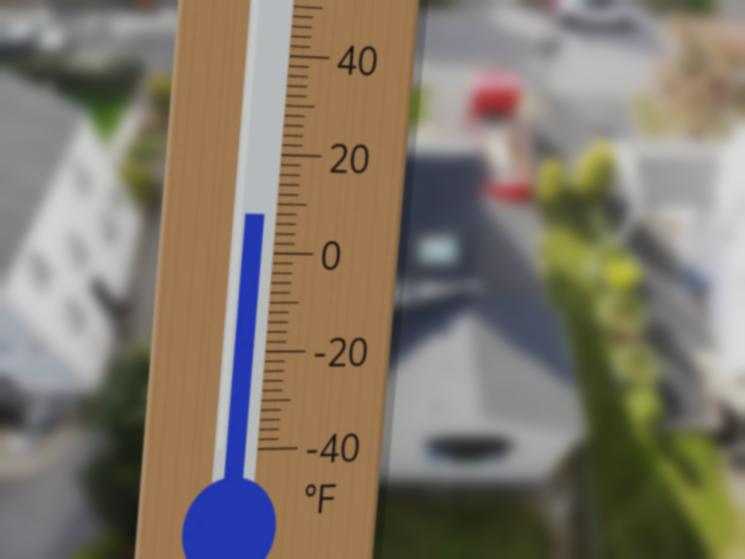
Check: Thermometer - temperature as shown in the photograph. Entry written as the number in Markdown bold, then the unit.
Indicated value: **8** °F
